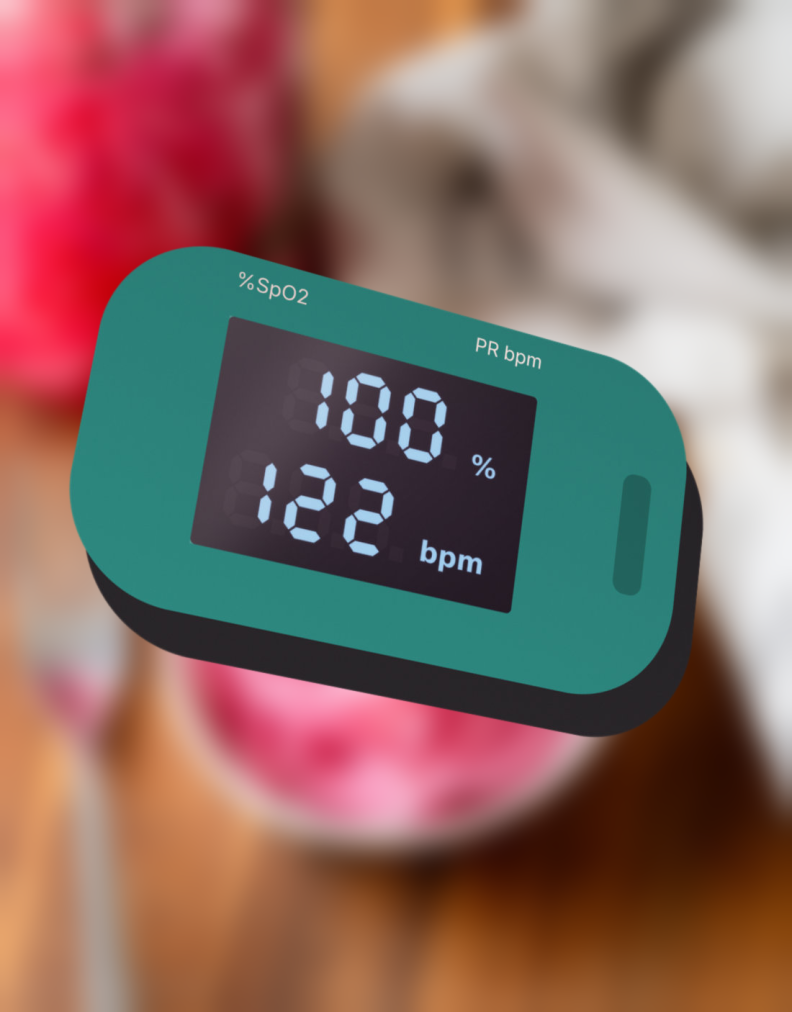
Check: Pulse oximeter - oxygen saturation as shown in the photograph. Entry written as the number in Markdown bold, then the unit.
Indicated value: **100** %
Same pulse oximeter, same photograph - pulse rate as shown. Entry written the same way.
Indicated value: **122** bpm
